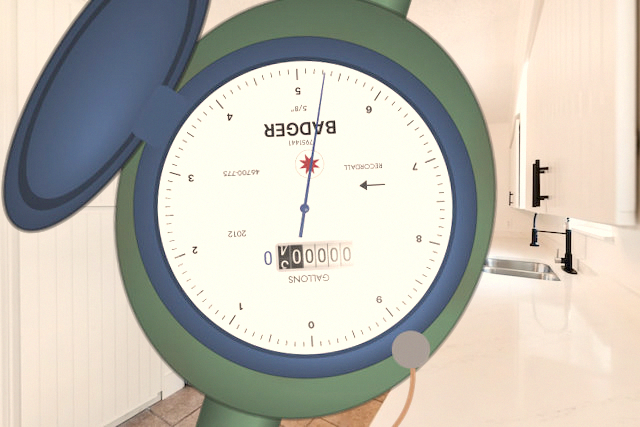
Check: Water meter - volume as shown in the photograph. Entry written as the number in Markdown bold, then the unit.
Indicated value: **35.3** gal
